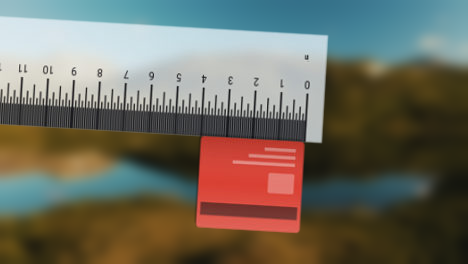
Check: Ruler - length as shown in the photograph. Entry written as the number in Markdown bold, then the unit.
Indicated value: **4** in
